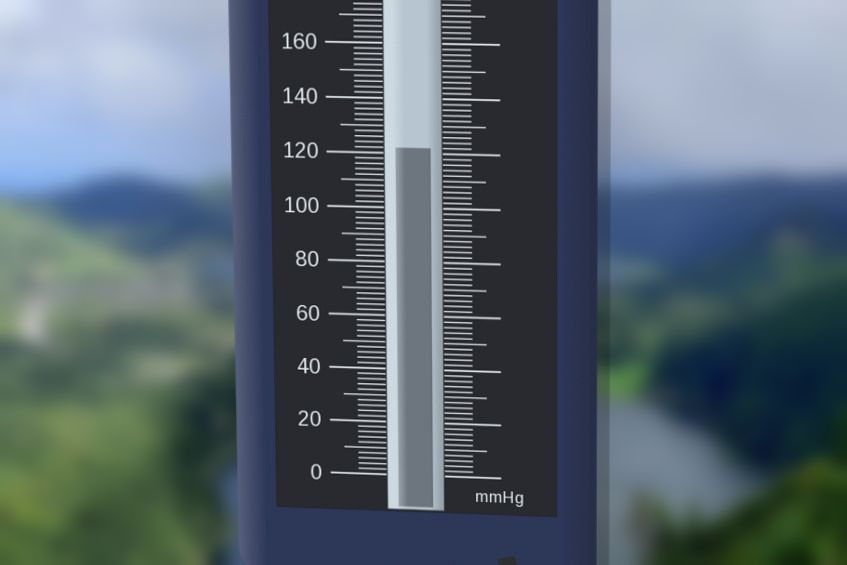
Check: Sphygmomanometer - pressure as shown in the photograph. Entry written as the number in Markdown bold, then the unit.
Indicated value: **122** mmHg
